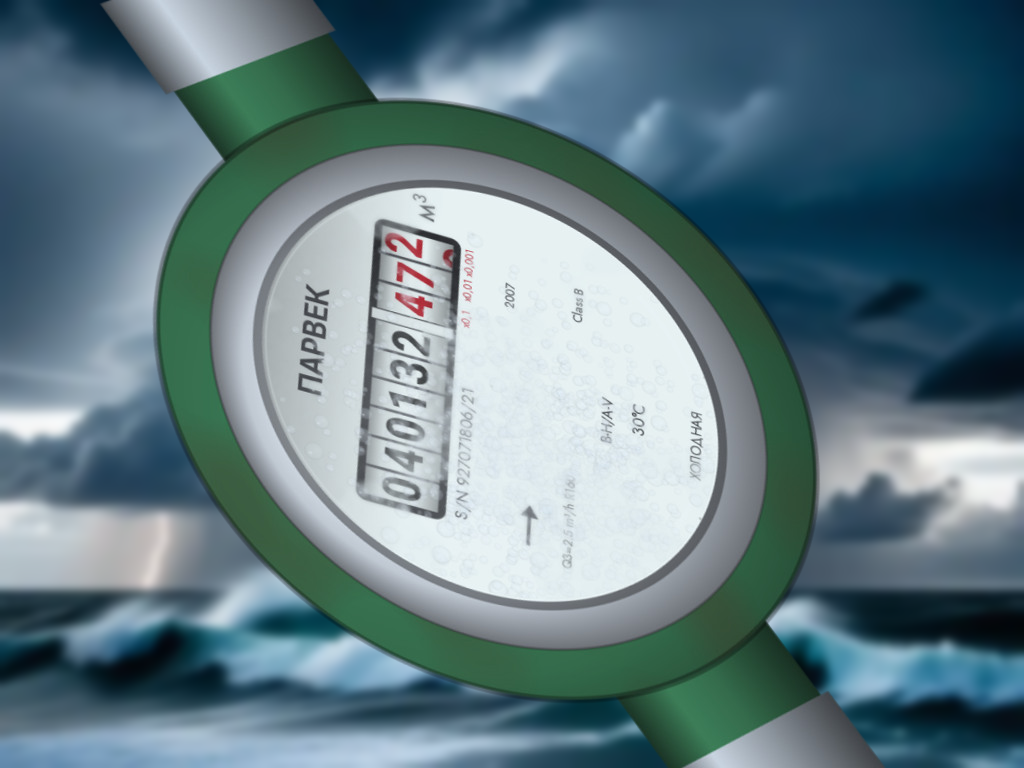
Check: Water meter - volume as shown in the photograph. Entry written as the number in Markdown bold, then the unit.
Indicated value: **40132.472** m³
